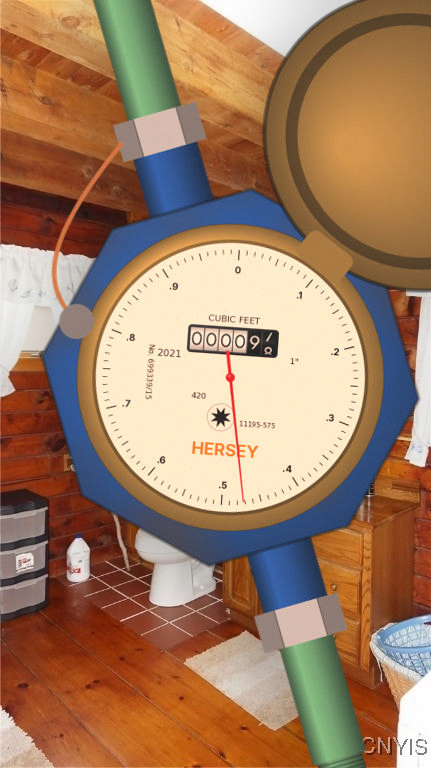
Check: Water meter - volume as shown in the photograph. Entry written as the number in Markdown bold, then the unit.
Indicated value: **97.47** ft³
